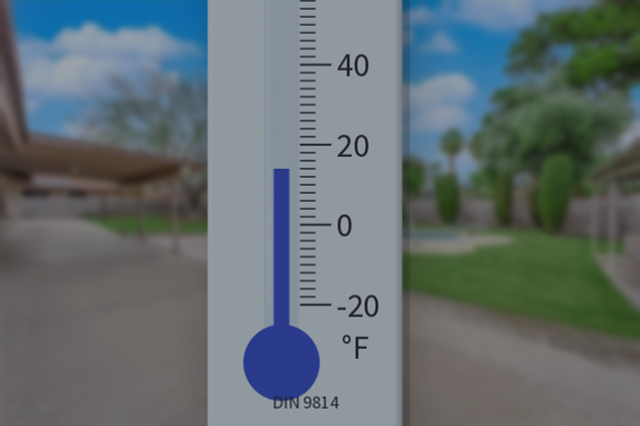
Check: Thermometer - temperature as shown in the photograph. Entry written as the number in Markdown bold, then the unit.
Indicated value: **14** °F
